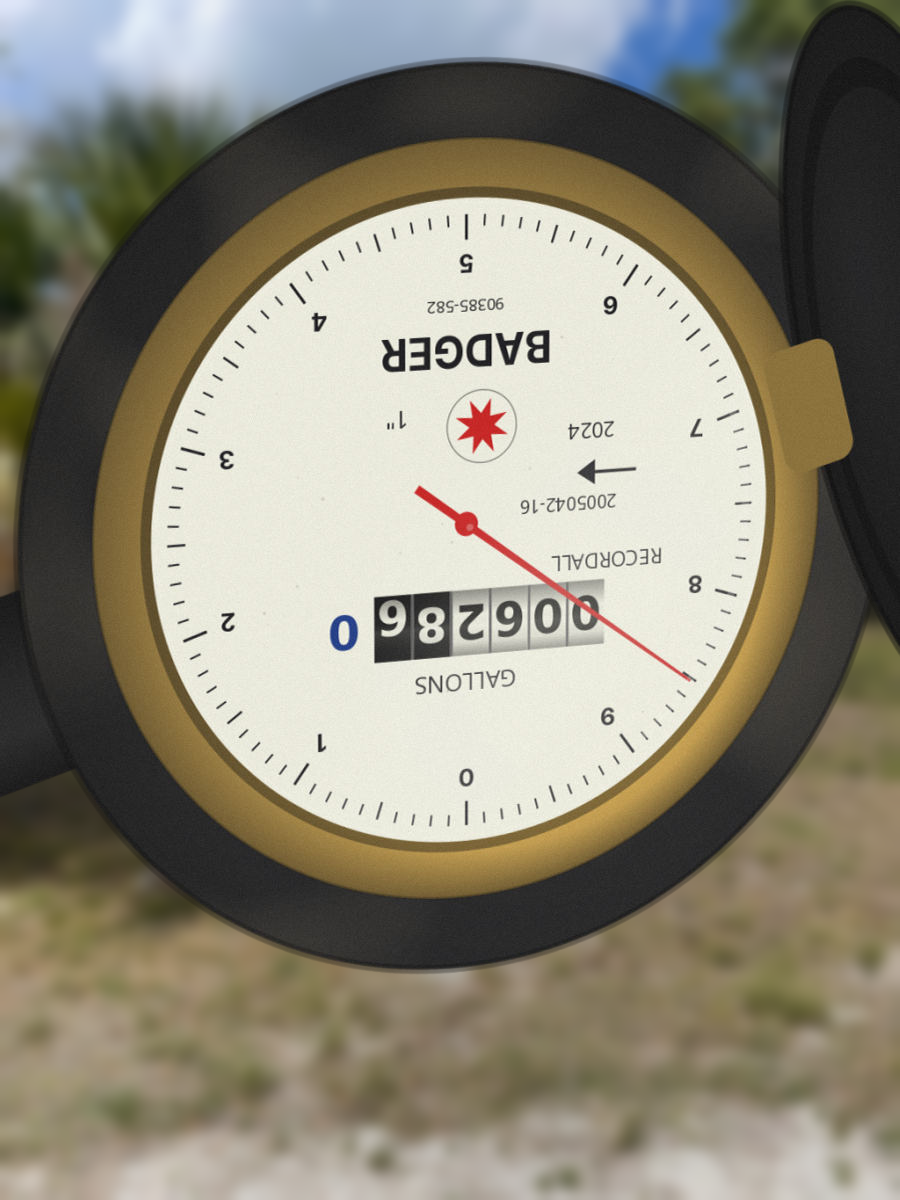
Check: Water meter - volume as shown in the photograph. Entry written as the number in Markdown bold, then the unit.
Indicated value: **62858.5** gal
